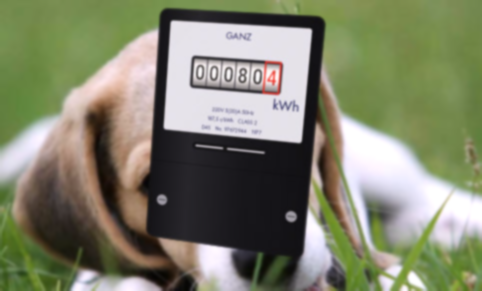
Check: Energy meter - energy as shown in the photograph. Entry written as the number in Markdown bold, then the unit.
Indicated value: **80.4** kWh
